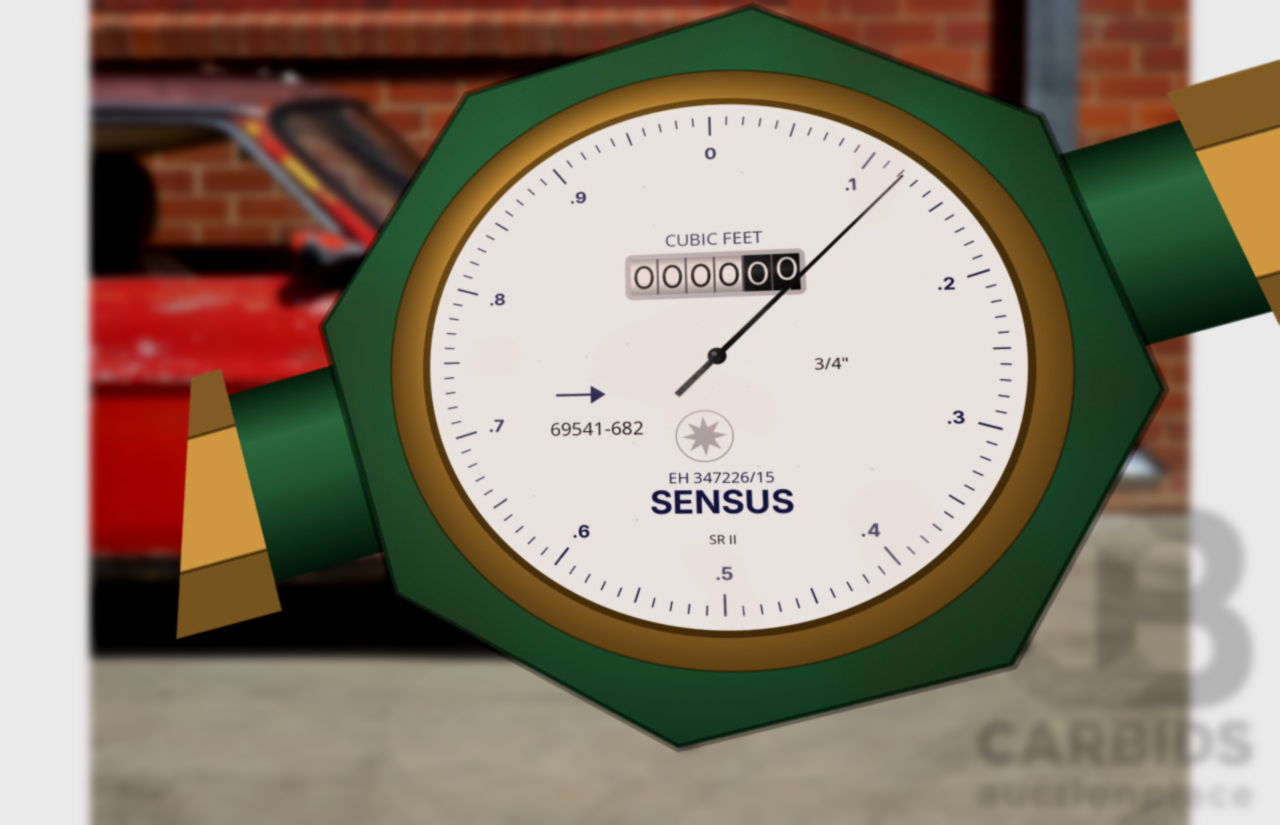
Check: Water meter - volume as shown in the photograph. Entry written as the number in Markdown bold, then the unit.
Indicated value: **0.12** ft³
